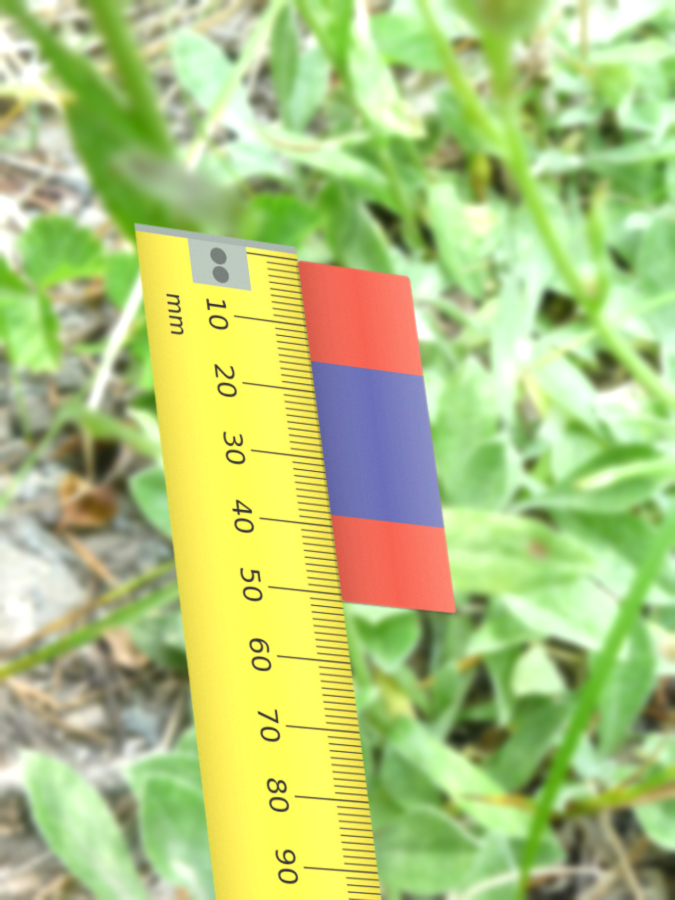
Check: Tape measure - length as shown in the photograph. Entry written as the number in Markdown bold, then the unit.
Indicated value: **51** mm
